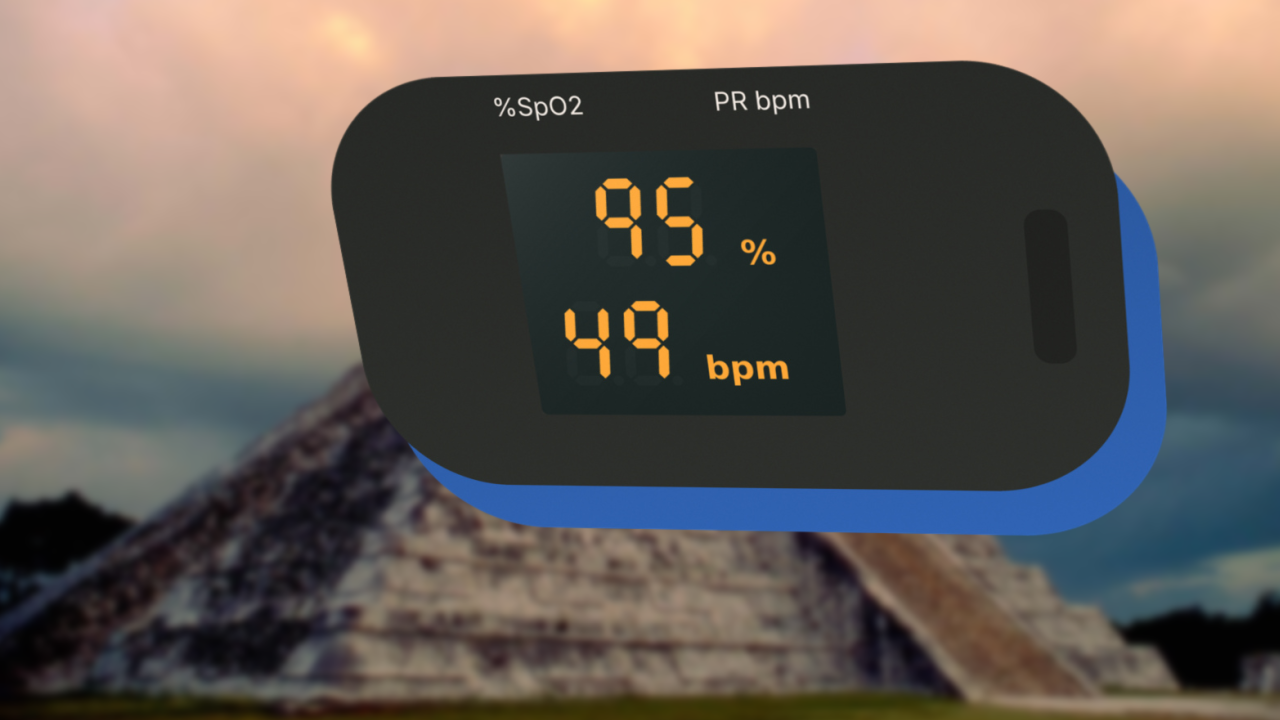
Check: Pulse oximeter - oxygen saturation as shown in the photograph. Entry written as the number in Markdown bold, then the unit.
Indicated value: **95** %
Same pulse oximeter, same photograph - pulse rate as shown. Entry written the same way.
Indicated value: **49** bpm
